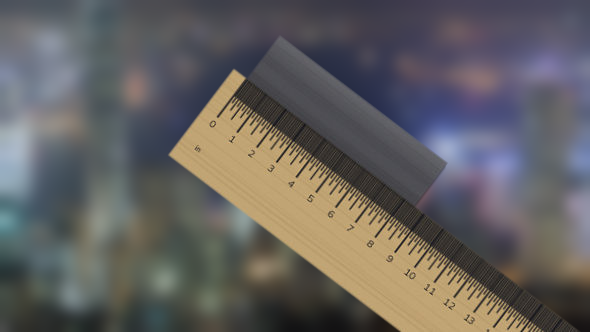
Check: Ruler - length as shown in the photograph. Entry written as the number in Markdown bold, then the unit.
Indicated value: **8.5** in
